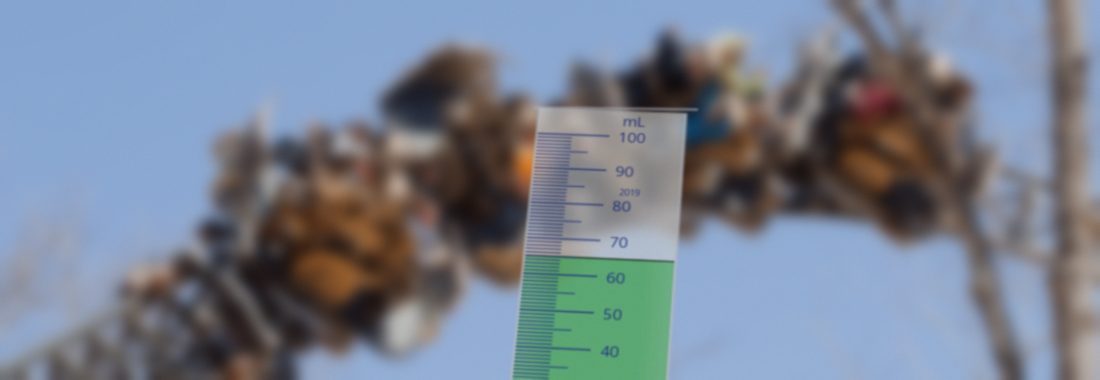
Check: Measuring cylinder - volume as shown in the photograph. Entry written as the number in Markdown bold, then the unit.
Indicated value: **65** mL
